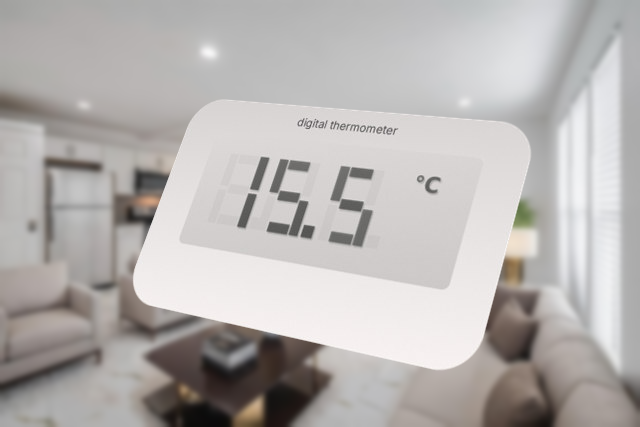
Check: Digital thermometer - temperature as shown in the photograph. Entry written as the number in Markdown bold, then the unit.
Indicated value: **15.5** °C
